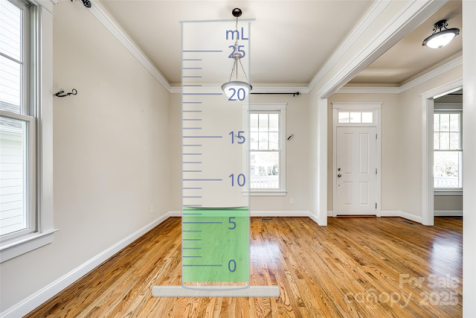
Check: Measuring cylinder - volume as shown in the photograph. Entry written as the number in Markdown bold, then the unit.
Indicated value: **6.5** mL
